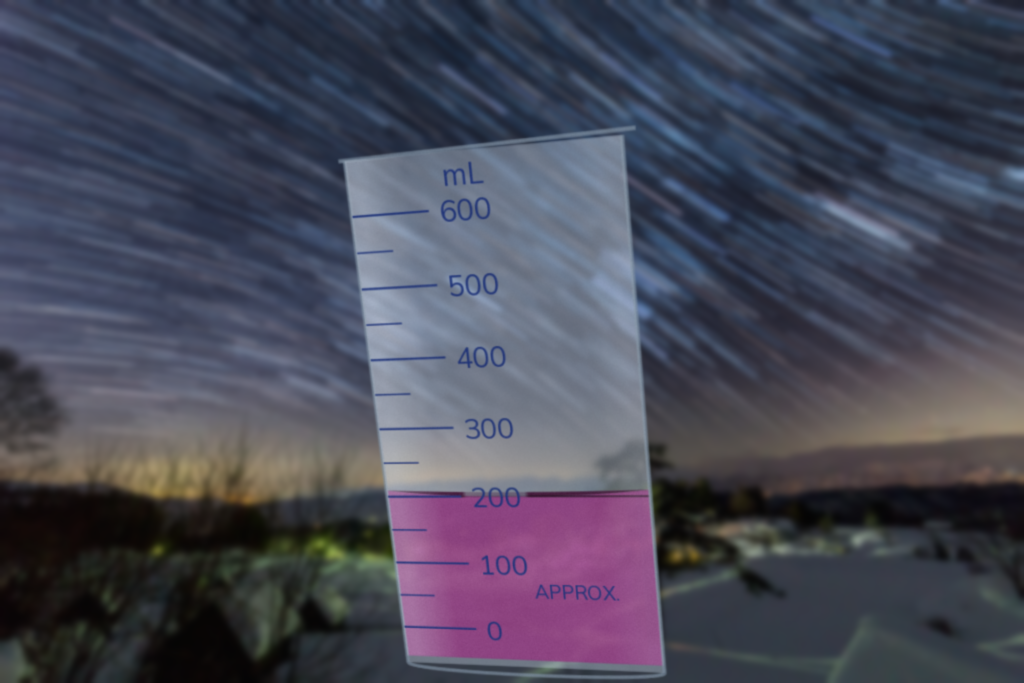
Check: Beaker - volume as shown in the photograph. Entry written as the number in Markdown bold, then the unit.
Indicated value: **200** mL
